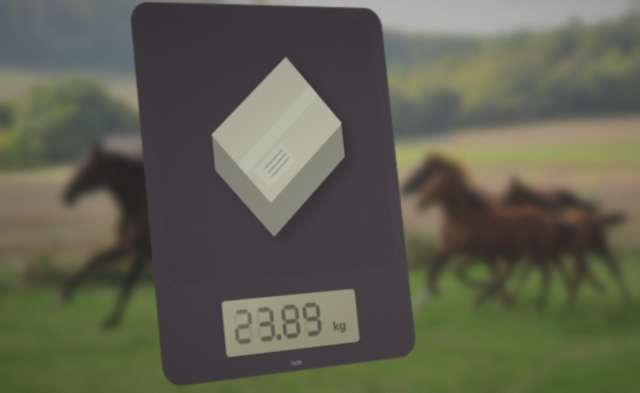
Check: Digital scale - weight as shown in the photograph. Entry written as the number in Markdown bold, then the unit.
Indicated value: **23.89** kg
